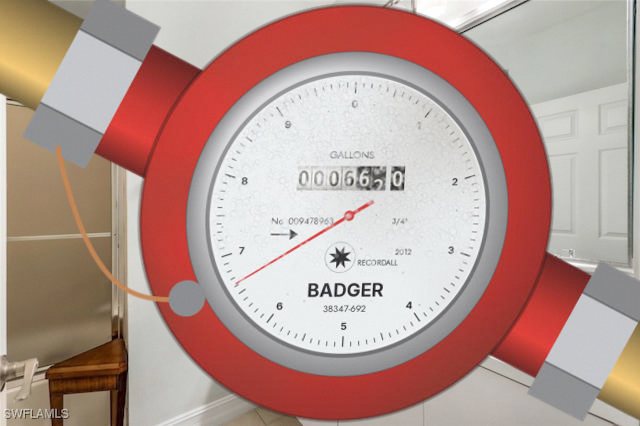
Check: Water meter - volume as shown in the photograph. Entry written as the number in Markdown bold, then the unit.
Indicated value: **6616.6** gal
